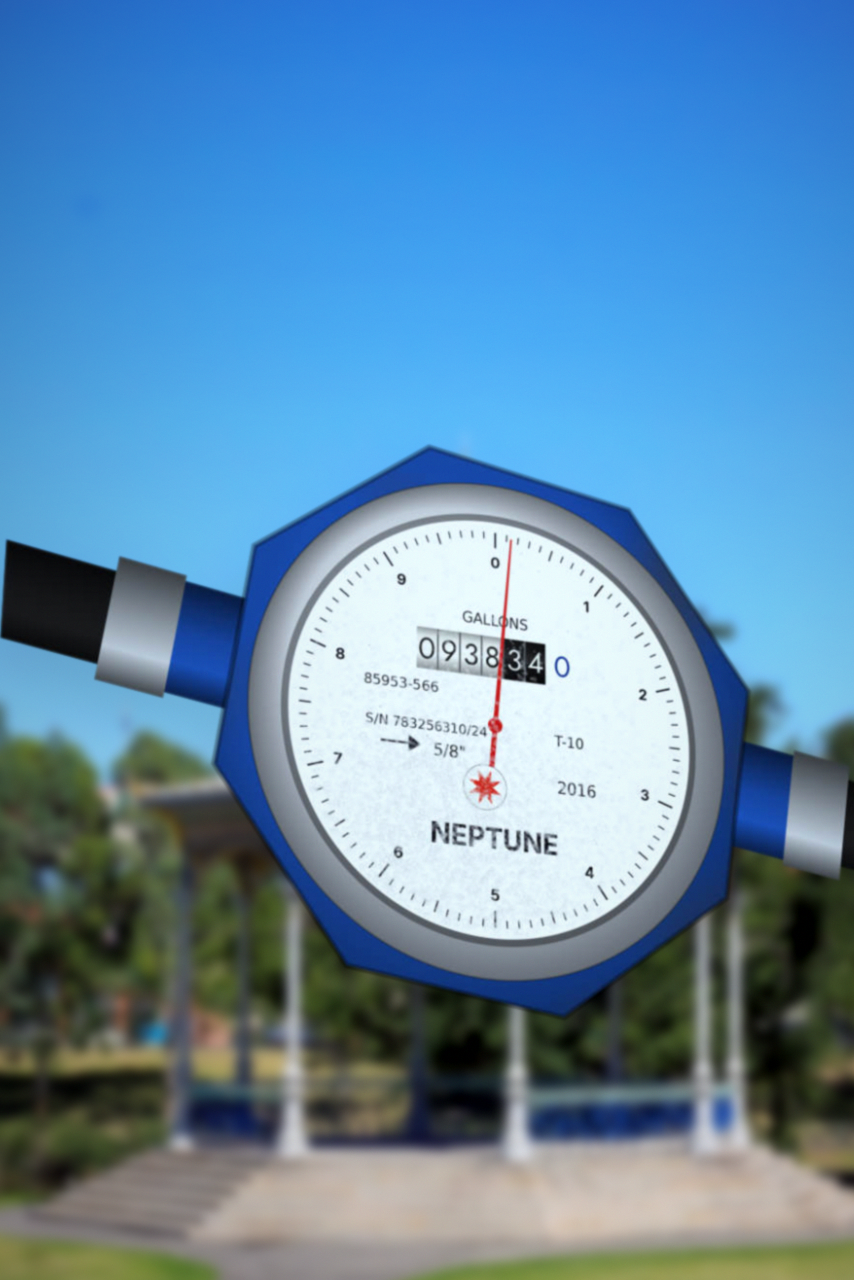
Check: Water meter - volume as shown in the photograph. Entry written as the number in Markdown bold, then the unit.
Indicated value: **938340.1** gal
